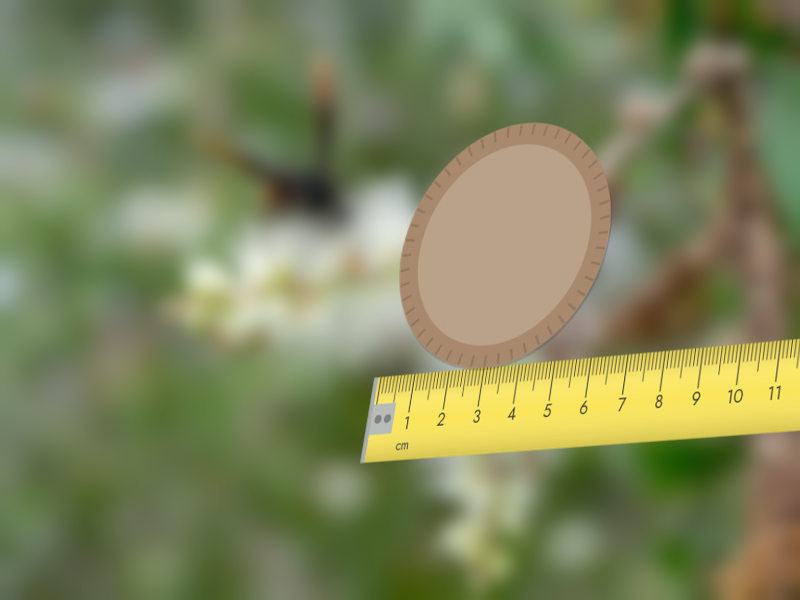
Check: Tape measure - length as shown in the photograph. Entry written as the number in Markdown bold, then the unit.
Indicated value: **6** cm
